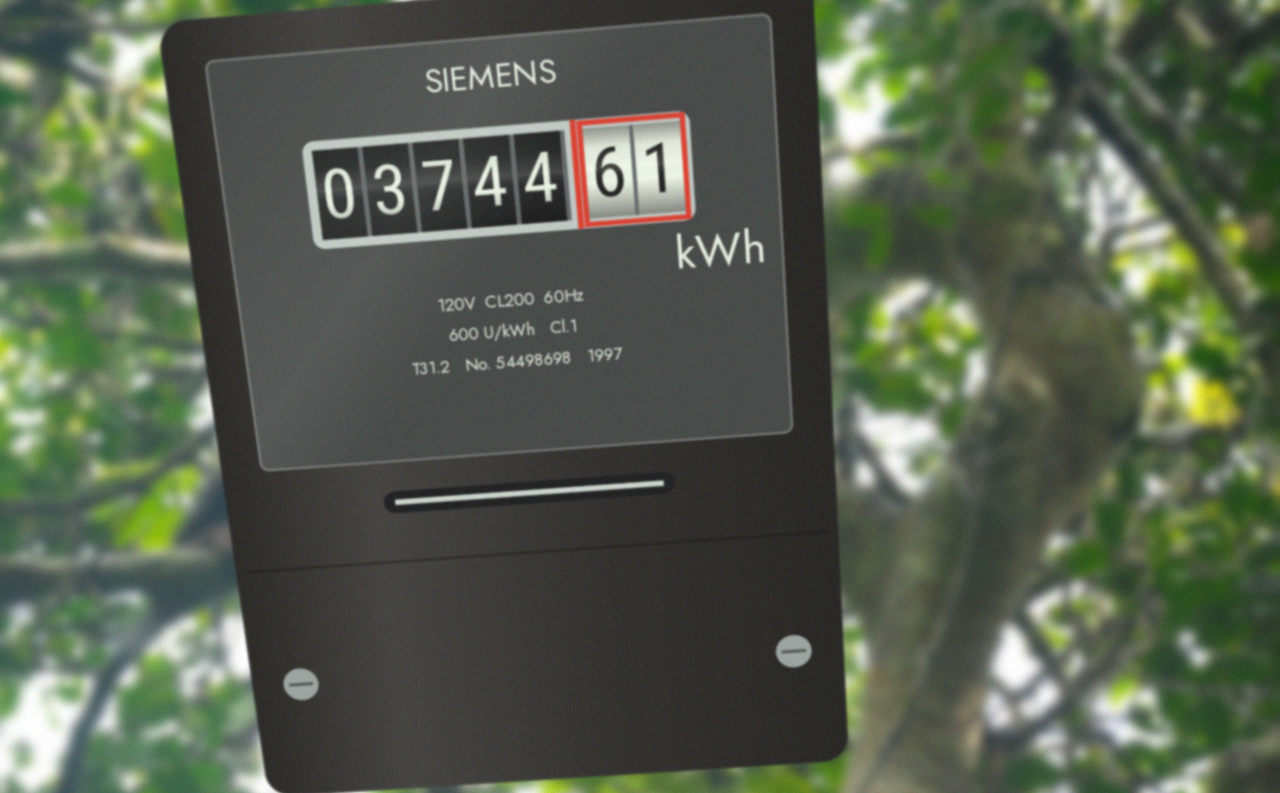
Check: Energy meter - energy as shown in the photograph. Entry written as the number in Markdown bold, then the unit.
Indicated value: **3744.61** kWh
